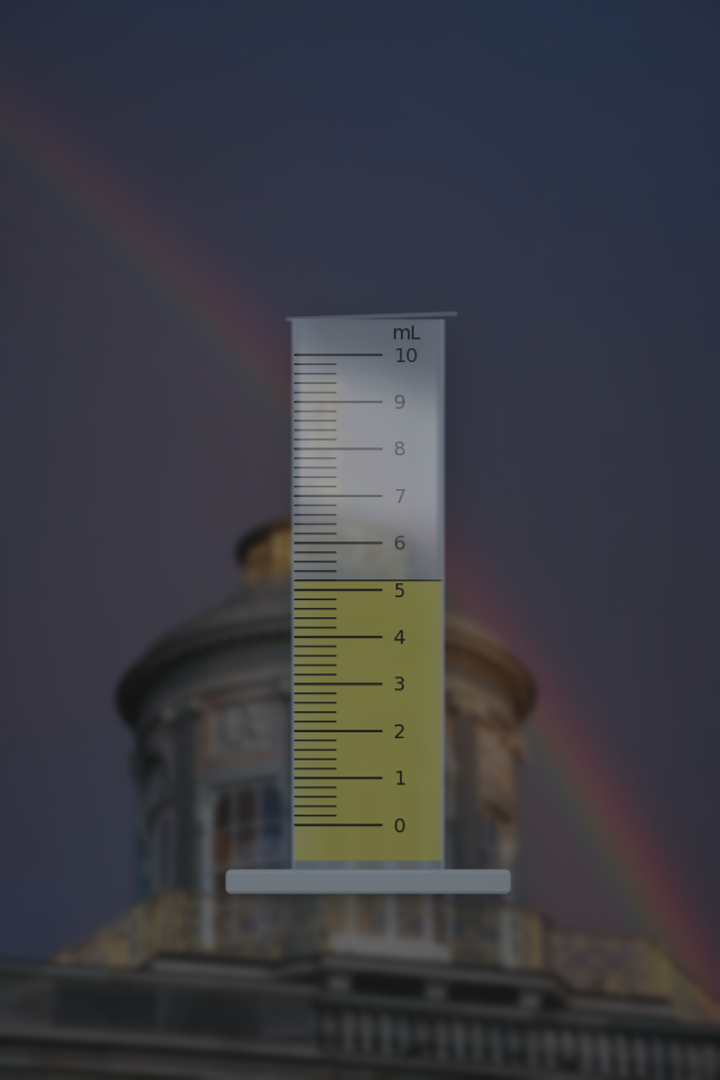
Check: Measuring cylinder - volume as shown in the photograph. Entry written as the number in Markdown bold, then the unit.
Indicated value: **5.2** mL
